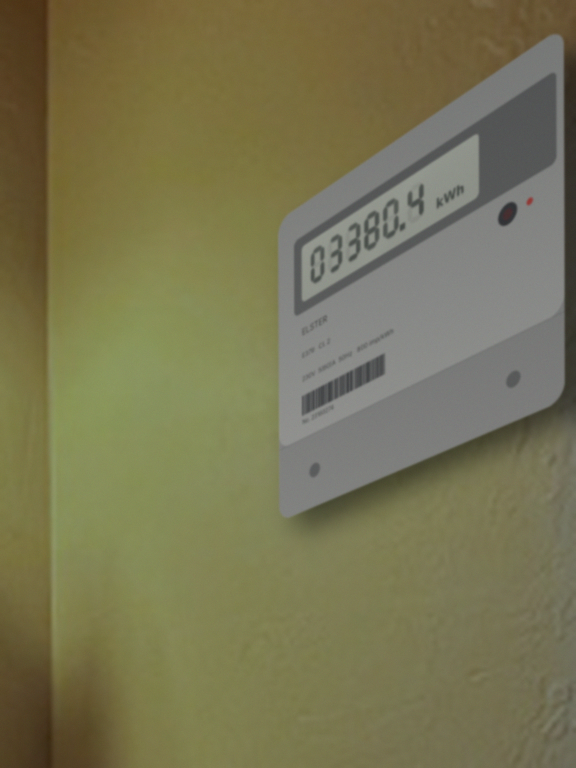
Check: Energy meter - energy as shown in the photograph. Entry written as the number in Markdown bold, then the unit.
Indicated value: **3380.4** kWh
